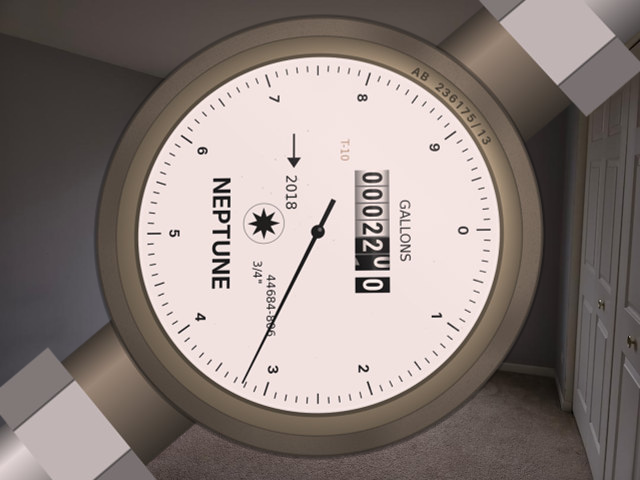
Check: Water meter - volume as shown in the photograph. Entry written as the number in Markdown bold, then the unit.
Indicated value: **2203.2** gal
